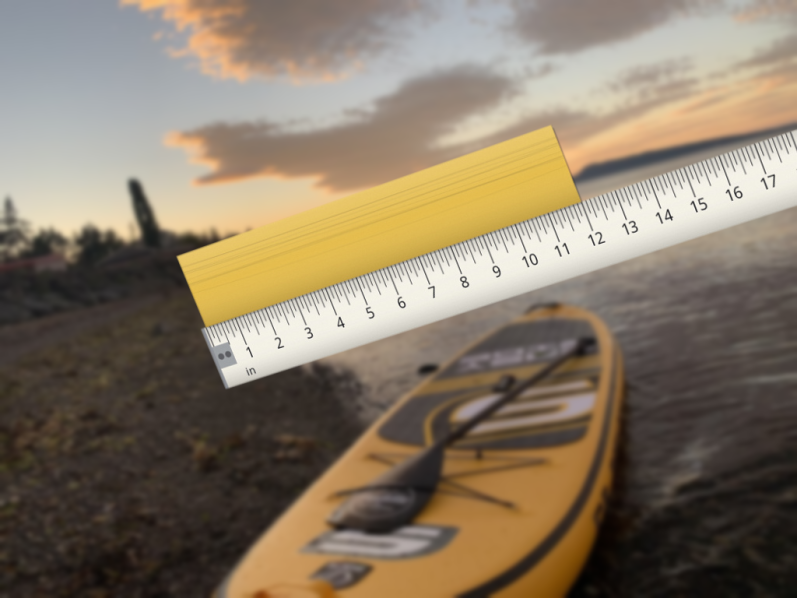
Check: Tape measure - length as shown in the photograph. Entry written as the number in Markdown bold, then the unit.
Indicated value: **12** in
